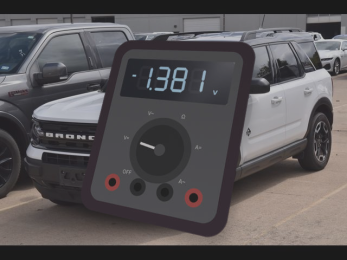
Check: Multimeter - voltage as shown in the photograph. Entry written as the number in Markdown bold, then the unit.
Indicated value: **-1.381** V
